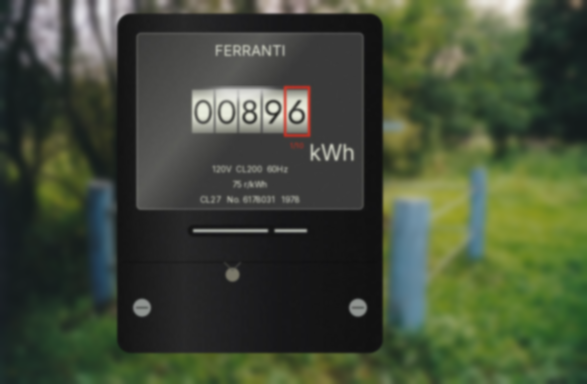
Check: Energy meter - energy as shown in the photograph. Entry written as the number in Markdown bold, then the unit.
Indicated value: **89.6** kWh
